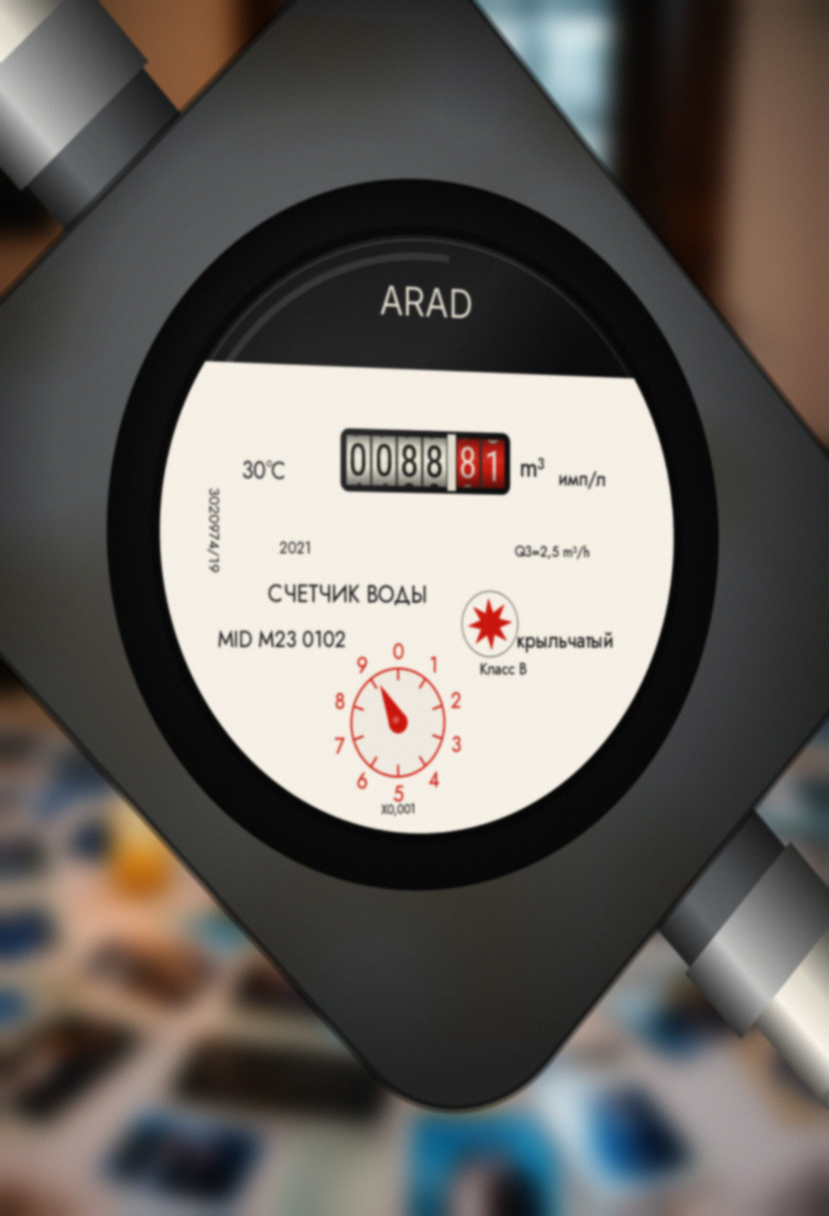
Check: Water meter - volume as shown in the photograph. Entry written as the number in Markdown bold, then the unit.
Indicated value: **88.809** m³
